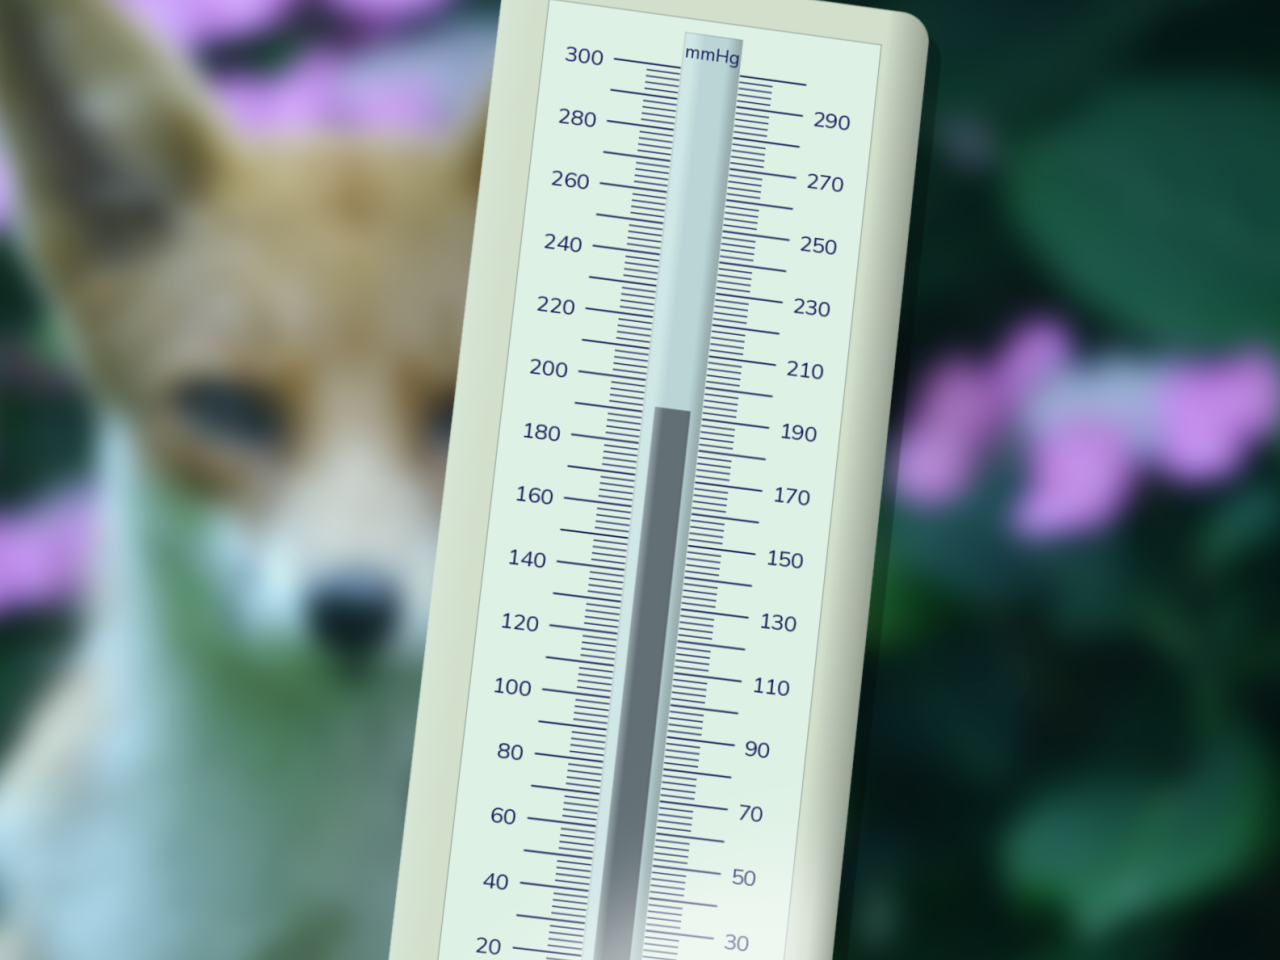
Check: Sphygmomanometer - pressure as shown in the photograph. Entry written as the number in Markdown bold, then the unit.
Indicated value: **192** mmHg
